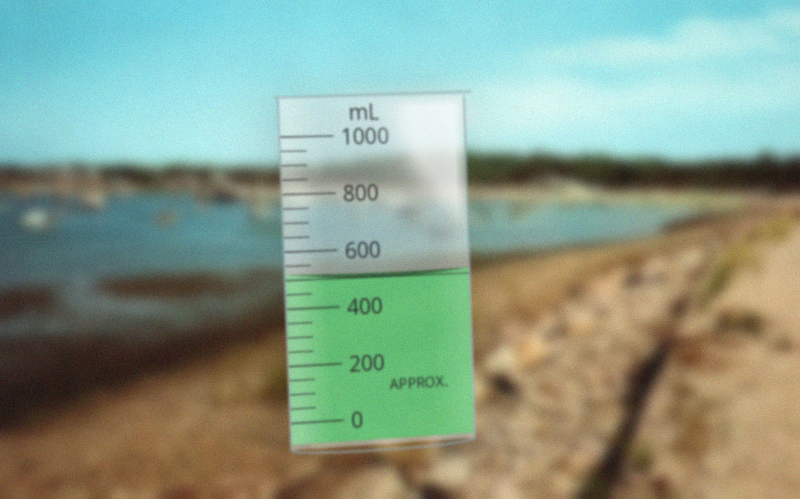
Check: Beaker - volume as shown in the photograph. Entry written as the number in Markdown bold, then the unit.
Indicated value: **500** mL
